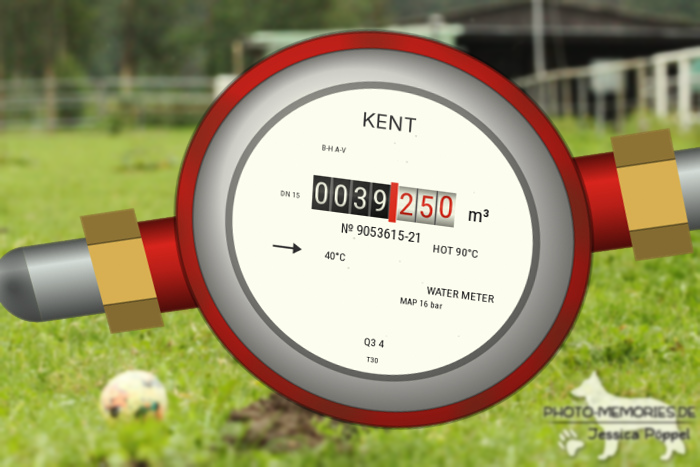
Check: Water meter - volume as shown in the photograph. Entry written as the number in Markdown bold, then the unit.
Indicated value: **39.250** m³
